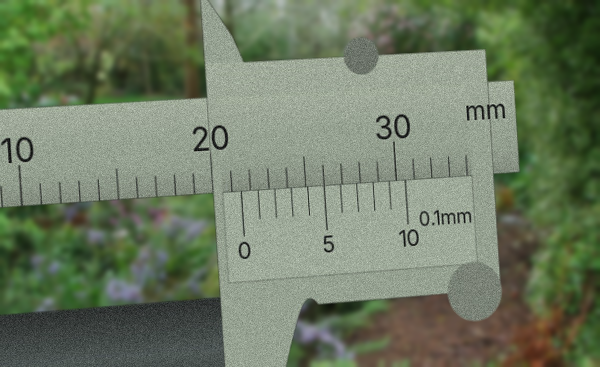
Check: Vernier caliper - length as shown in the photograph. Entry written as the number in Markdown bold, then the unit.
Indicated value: **21.5** mm
